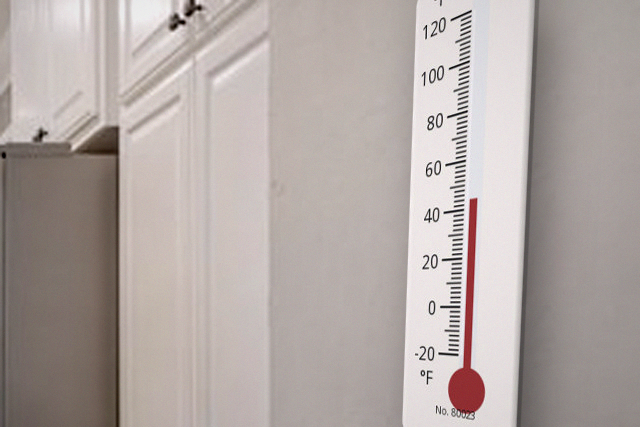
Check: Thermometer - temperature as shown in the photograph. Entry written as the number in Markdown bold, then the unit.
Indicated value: **44** °F
